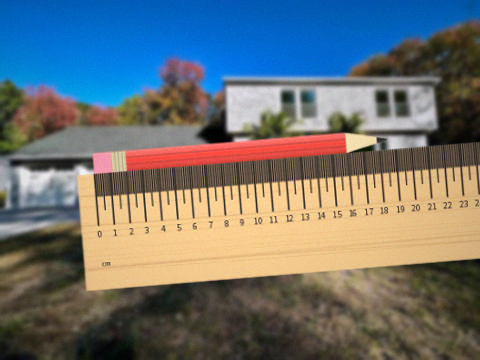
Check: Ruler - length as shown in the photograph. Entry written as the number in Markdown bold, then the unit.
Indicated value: **18.5** cm
